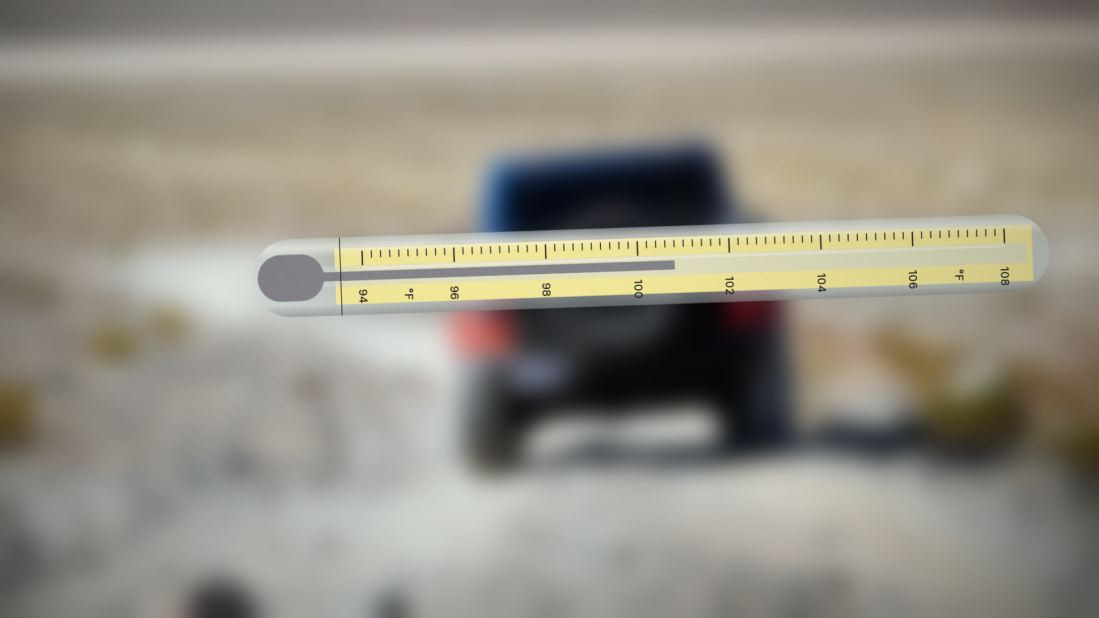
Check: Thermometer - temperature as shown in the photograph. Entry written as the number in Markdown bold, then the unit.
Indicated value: **100.8** °F
